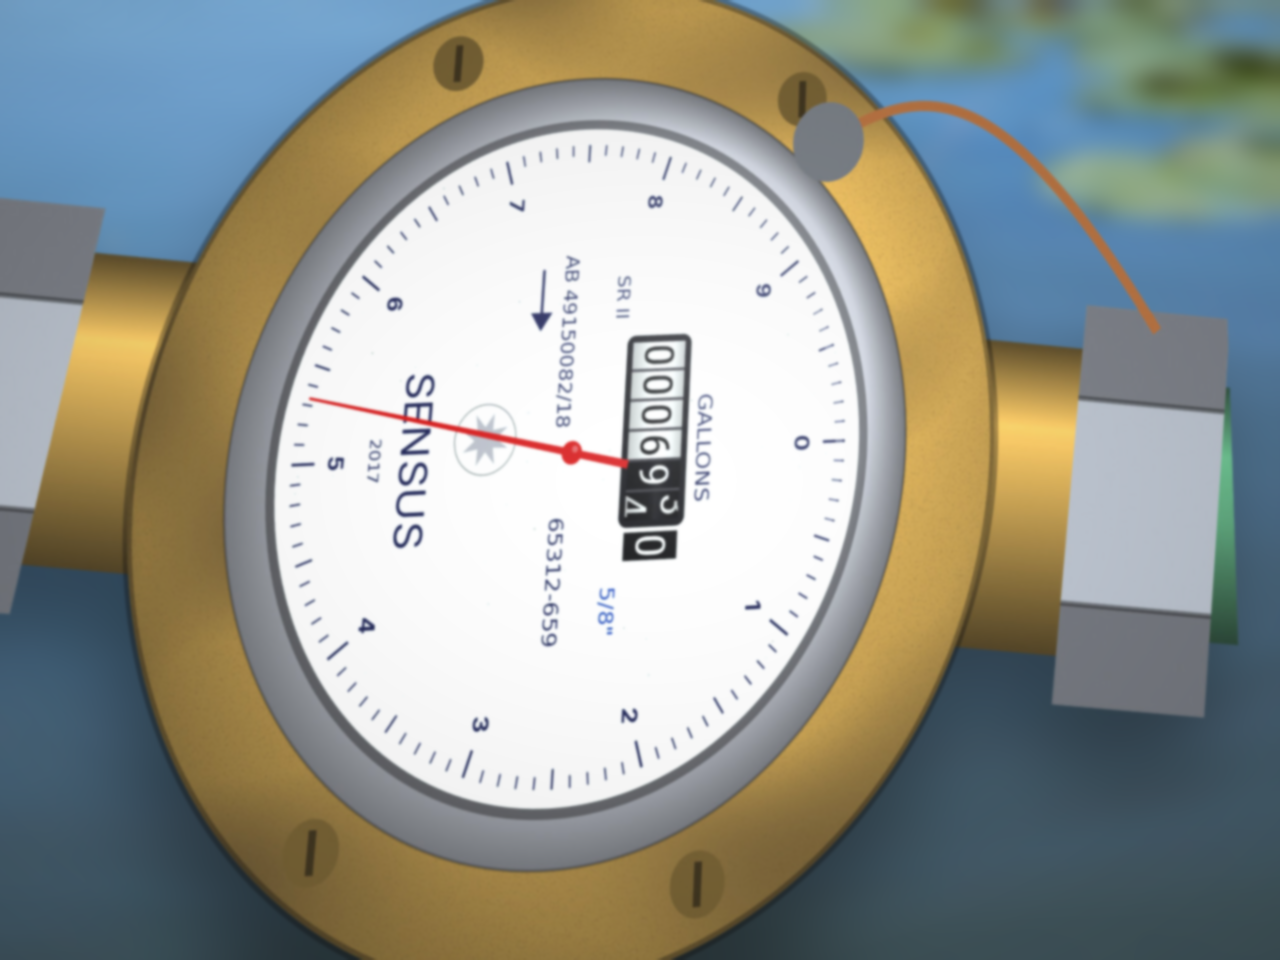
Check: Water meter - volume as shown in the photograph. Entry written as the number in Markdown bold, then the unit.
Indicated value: **6935.3** gal
